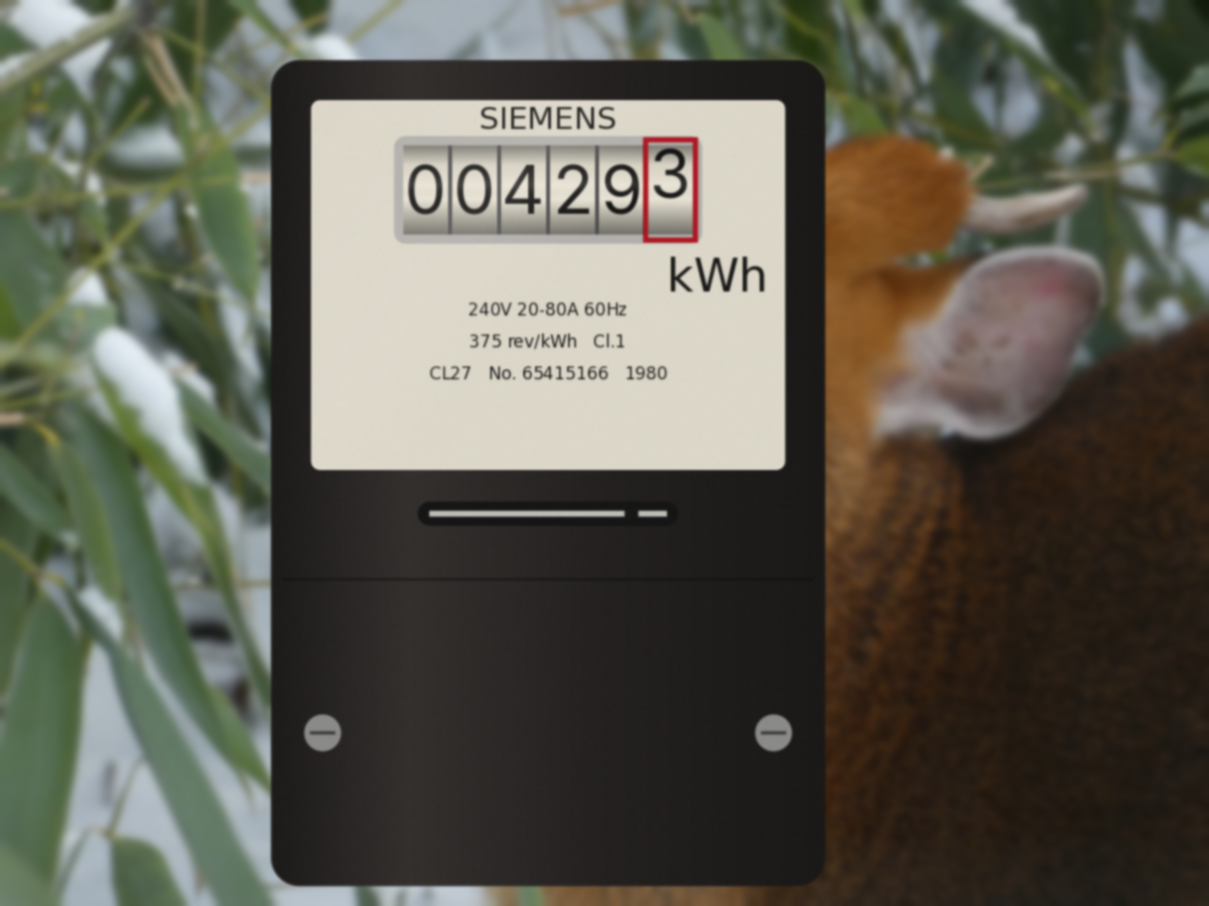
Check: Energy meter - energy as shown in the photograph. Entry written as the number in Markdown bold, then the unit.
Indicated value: **429.3** kWh
